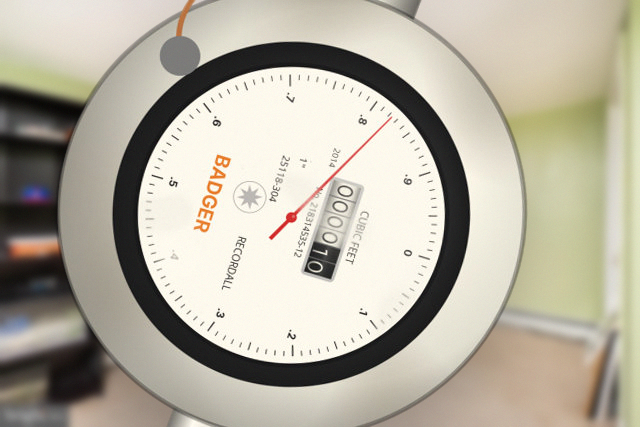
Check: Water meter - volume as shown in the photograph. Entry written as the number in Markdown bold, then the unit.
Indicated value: **9.82** ft³
